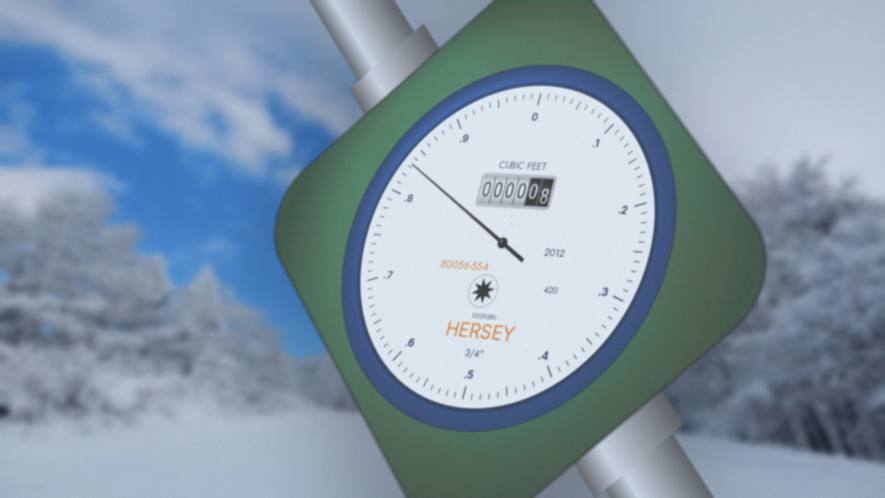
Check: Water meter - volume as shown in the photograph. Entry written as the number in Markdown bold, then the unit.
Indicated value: **7.83** ft³
